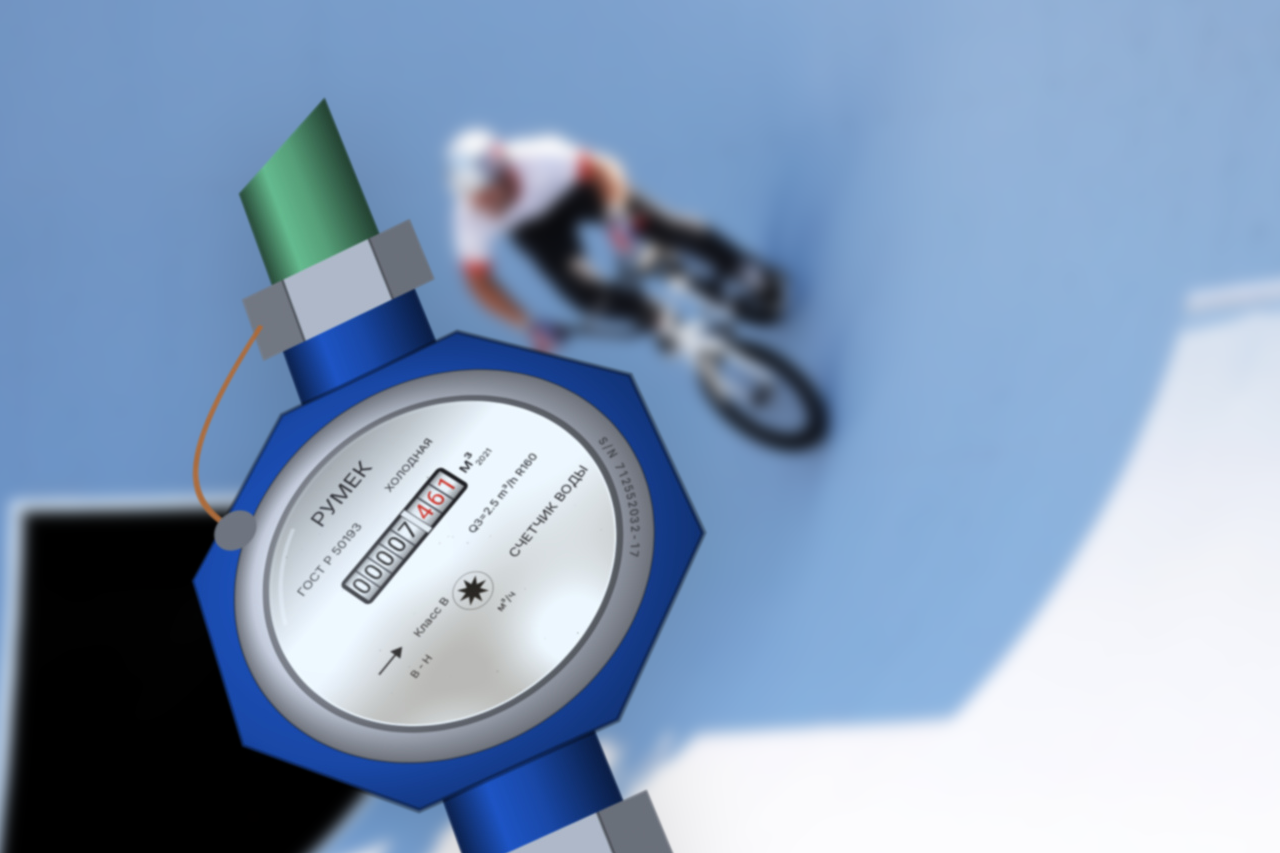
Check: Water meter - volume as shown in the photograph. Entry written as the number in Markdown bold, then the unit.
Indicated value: **7.461** m³
